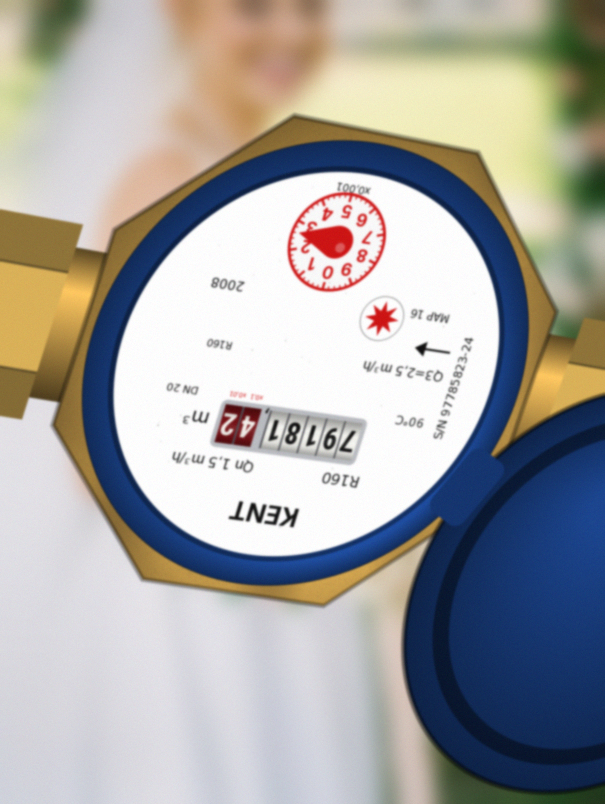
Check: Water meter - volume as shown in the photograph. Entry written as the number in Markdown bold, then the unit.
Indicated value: **79181.422** m³
